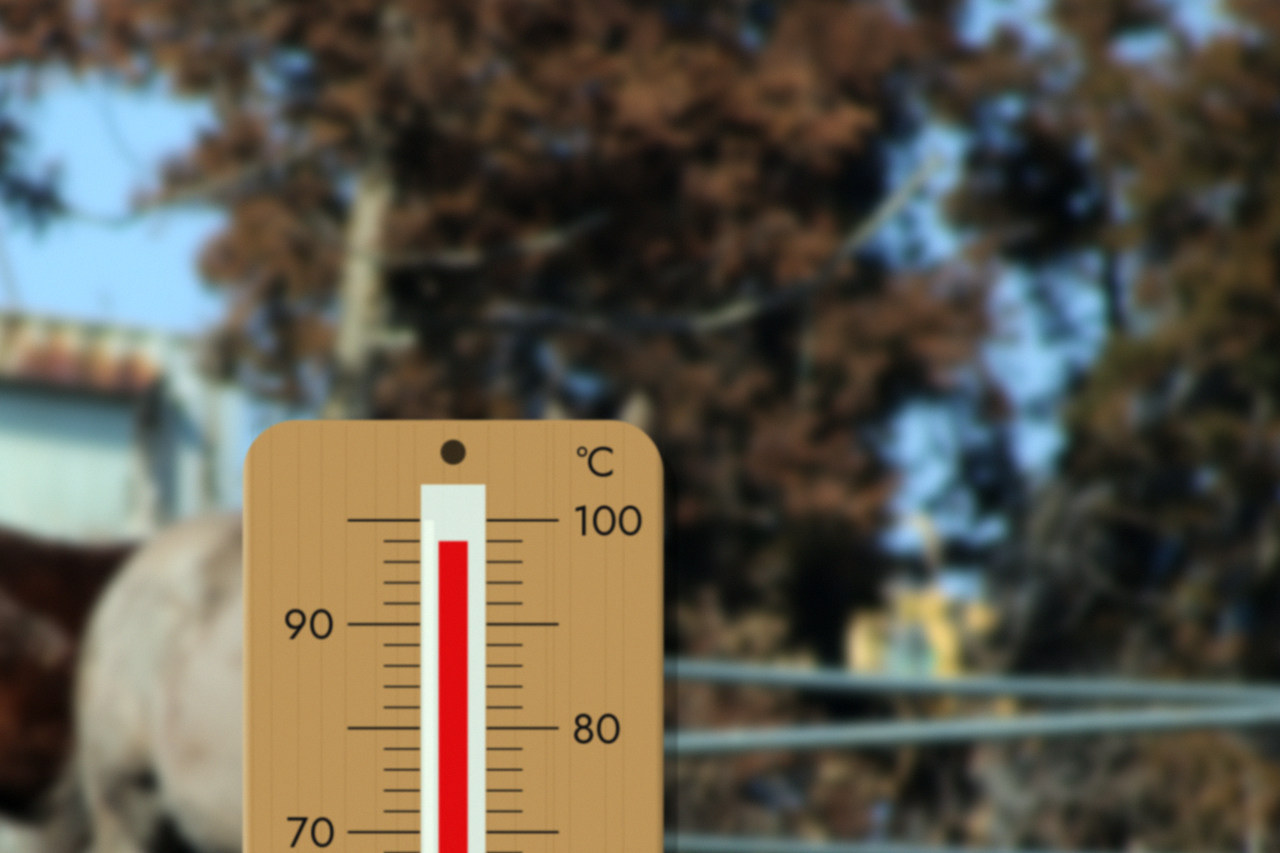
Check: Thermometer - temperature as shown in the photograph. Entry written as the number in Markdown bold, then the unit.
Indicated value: **98** °C
